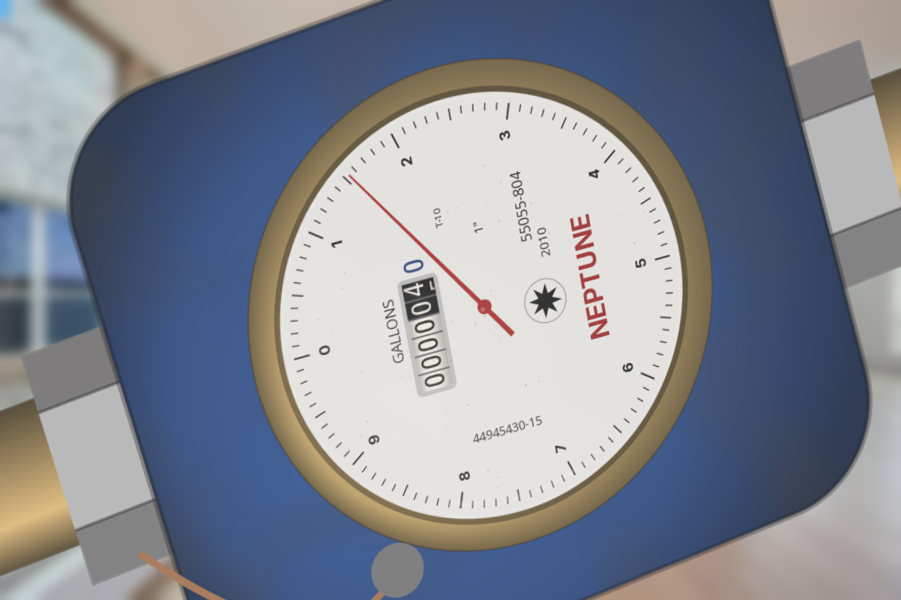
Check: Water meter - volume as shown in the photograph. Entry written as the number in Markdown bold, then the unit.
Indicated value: **41.5** gal
